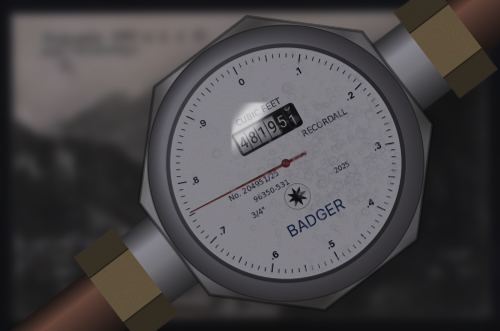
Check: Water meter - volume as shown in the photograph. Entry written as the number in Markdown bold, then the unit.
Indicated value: **481950.75** ft³
